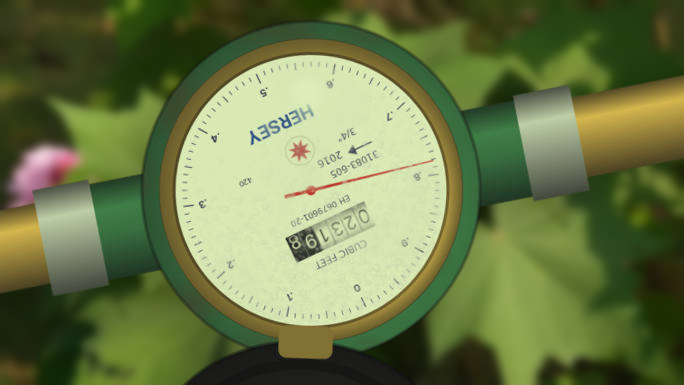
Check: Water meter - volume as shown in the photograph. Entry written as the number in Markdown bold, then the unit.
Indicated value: **23197.78** ft³
